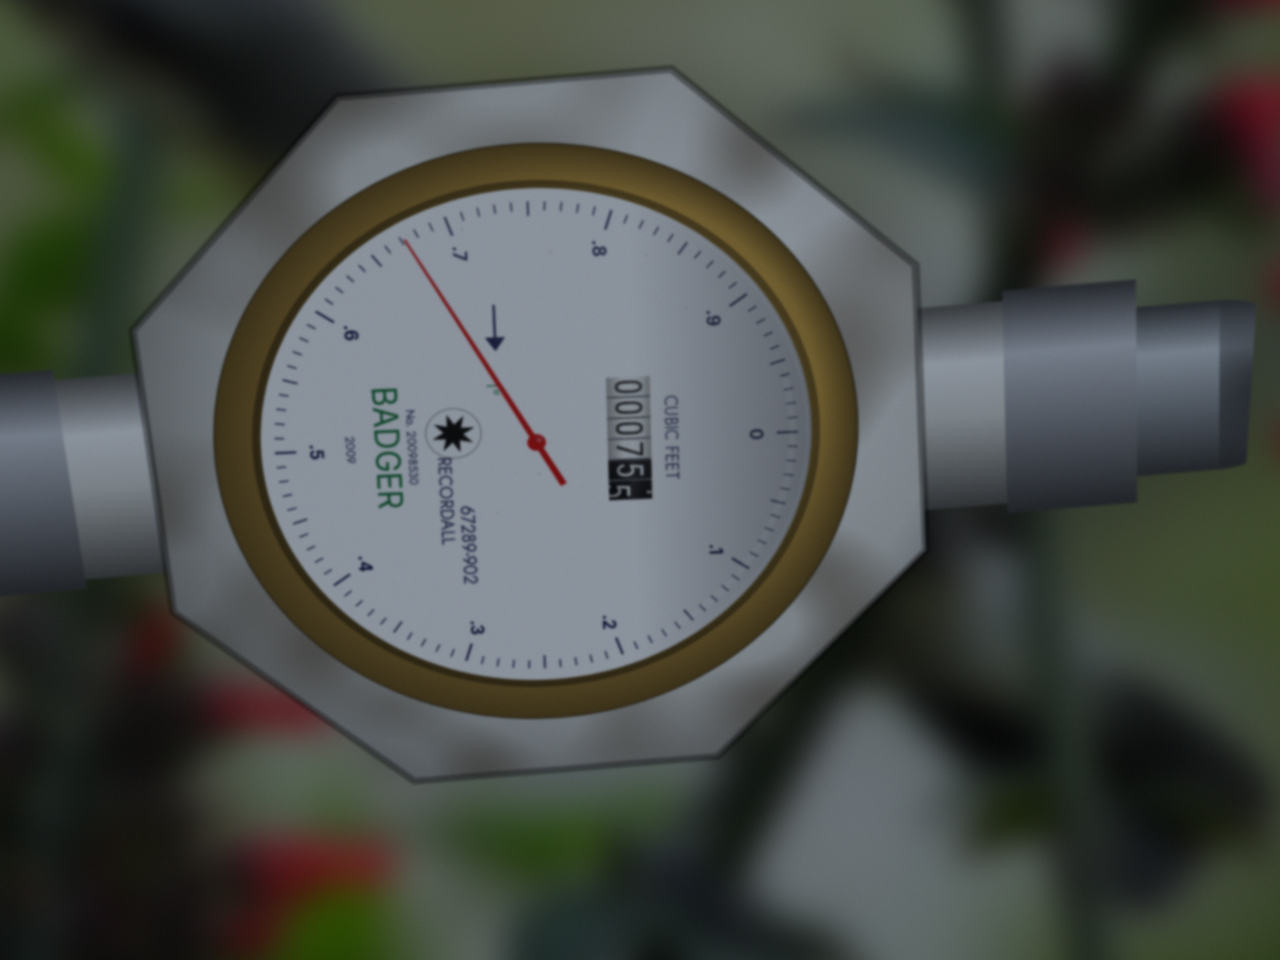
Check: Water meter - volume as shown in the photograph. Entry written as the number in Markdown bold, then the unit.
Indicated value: **754.67** ft³
